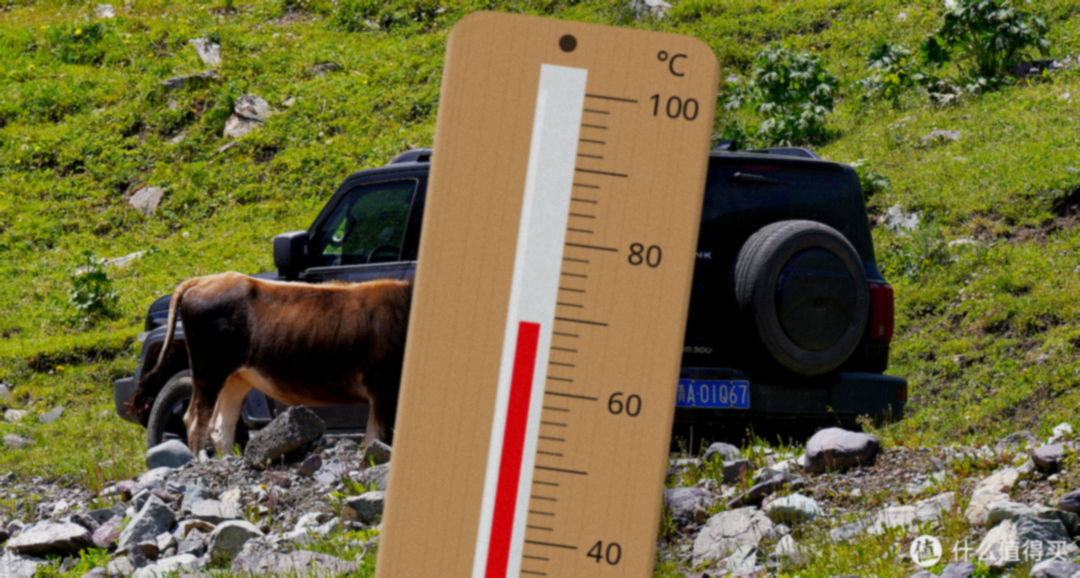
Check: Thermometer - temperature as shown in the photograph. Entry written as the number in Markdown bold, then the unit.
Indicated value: **69** °C
